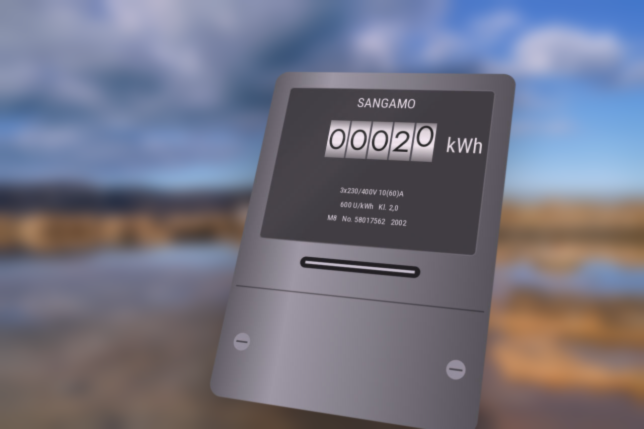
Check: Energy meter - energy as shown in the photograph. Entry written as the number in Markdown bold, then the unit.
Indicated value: **20** kWh
